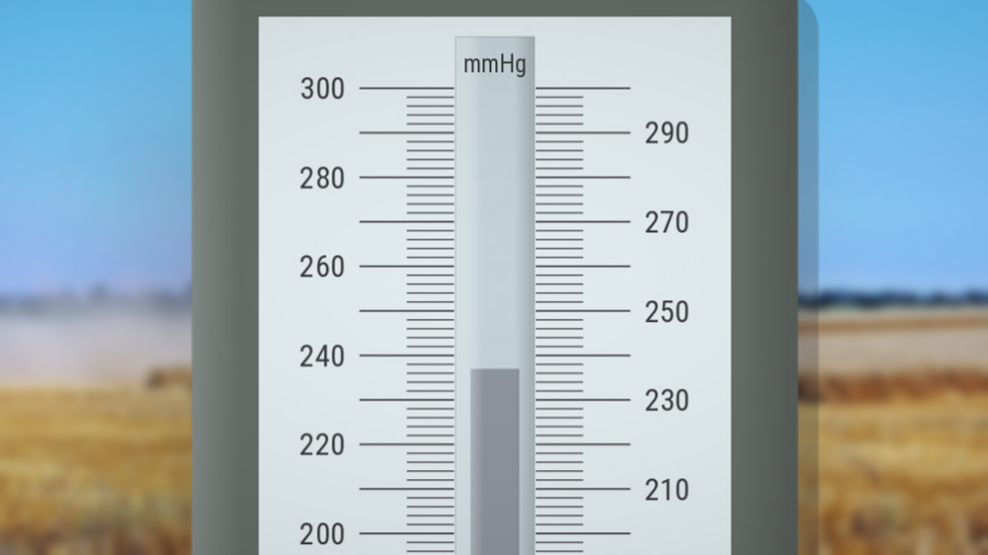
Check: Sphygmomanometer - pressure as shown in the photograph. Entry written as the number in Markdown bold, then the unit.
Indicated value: **237** mmHg
